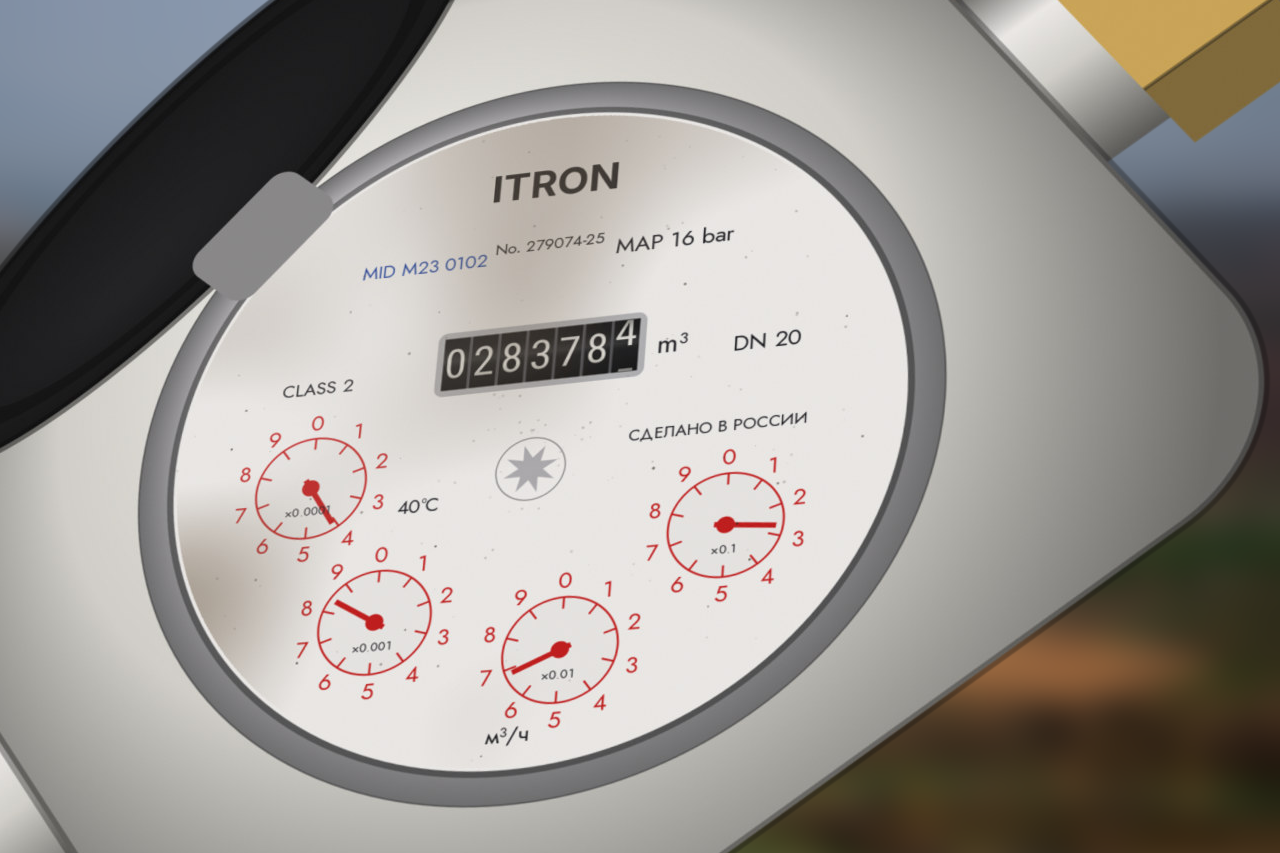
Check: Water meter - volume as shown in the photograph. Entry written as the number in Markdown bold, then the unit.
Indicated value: **283784.2684** m³
